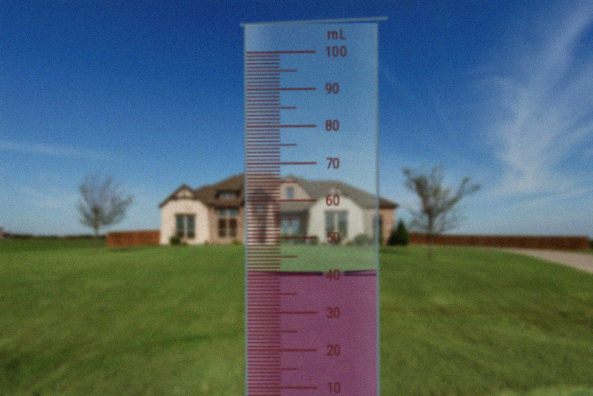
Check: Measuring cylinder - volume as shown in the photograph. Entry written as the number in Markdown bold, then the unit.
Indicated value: **40** mL
